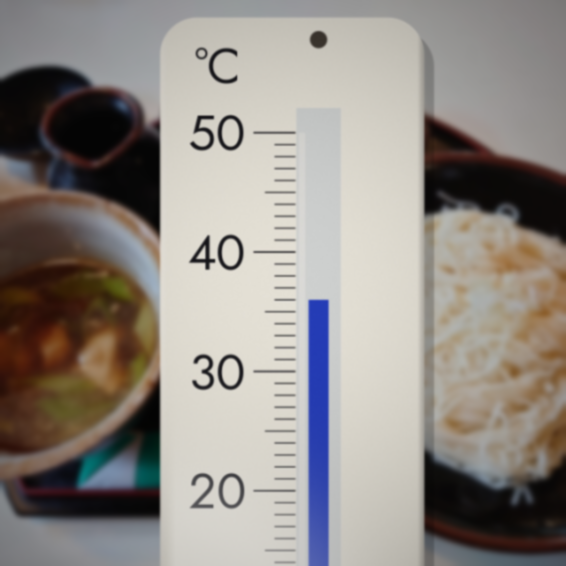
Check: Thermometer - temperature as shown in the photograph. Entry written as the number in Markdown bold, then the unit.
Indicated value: **36** °C
